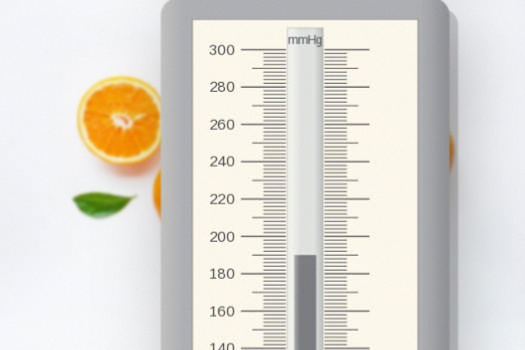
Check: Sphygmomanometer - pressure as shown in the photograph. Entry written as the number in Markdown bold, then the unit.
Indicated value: **190** mmHg
